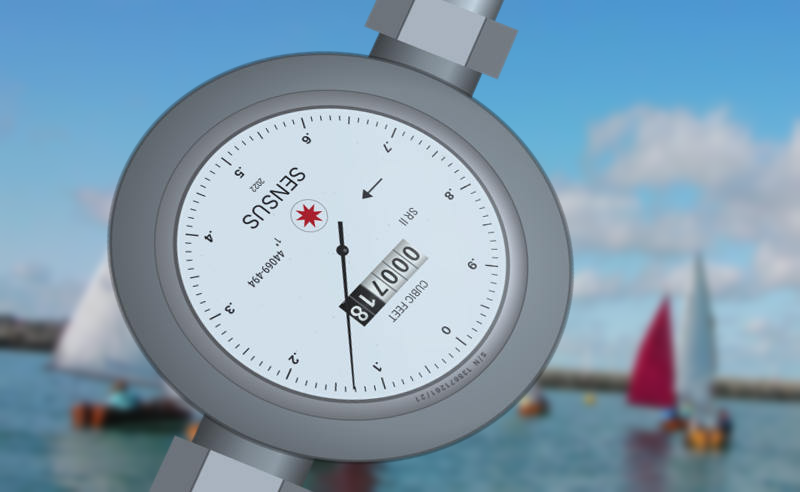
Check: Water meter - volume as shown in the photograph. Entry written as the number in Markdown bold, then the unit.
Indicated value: **718.13** ft³
